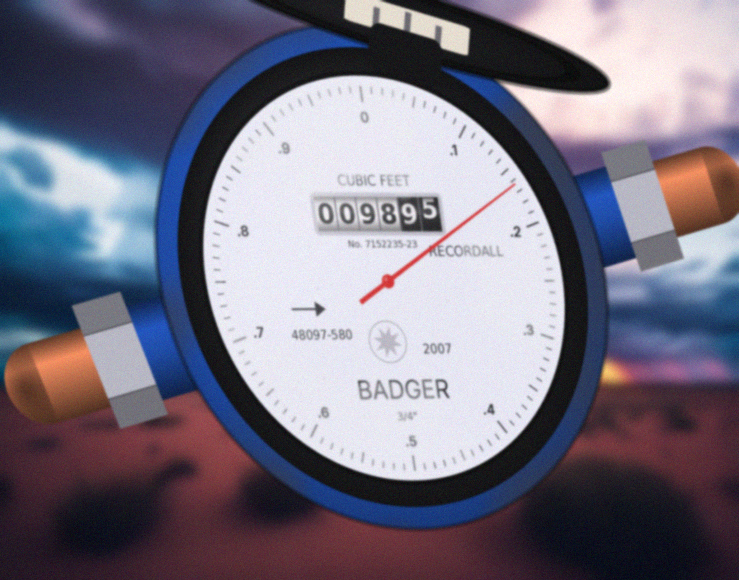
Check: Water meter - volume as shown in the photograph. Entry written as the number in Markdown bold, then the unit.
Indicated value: **9895.16** ft³
